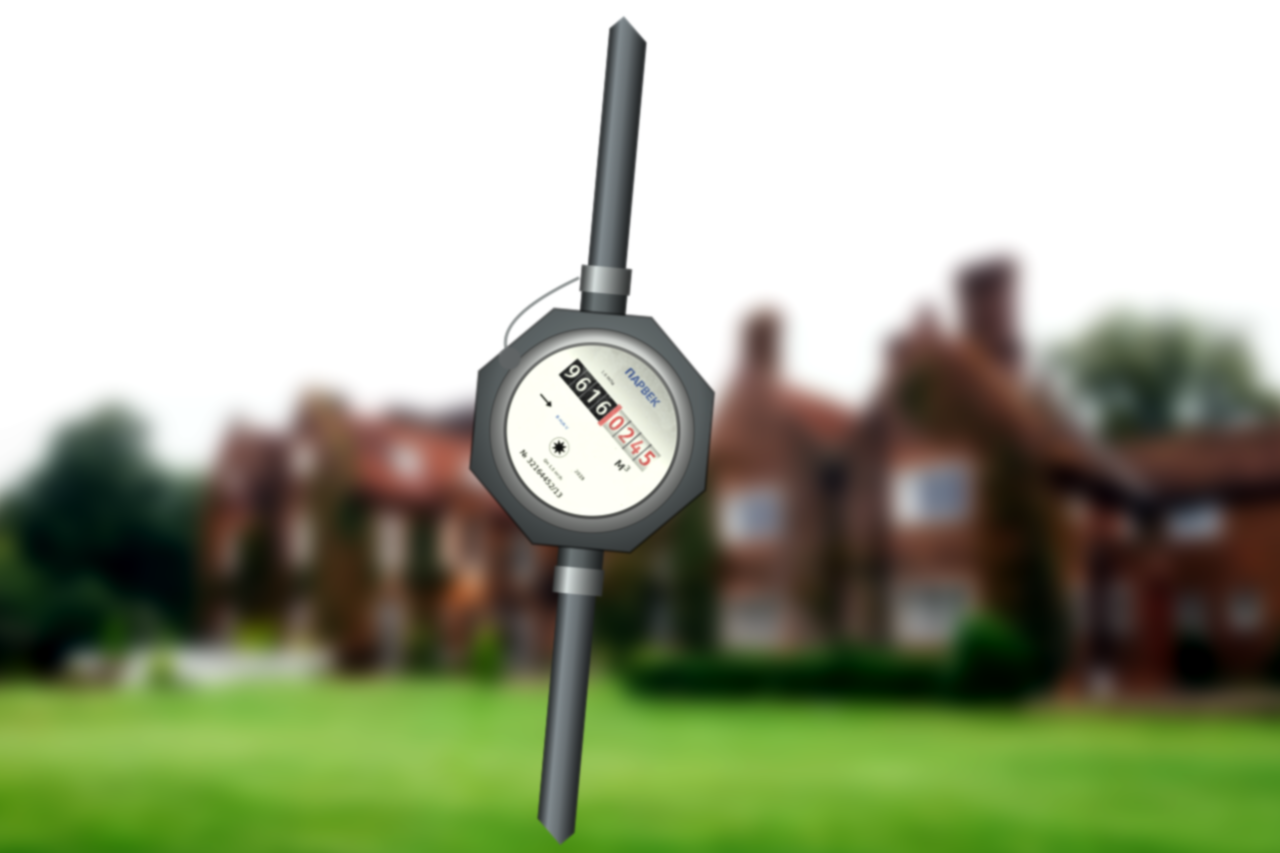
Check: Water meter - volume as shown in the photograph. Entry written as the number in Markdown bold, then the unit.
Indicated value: **9616.0245** m³
